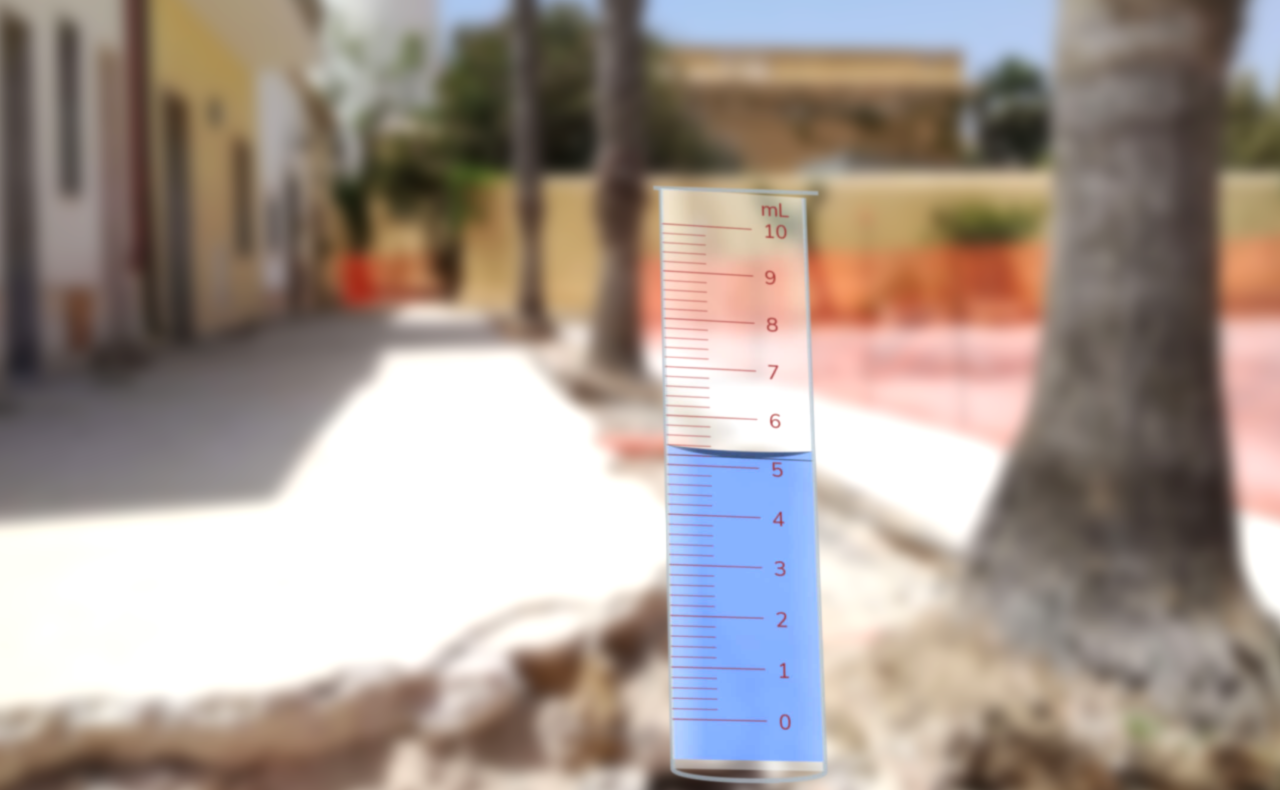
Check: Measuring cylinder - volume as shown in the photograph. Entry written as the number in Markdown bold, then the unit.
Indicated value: **5.2** mL
